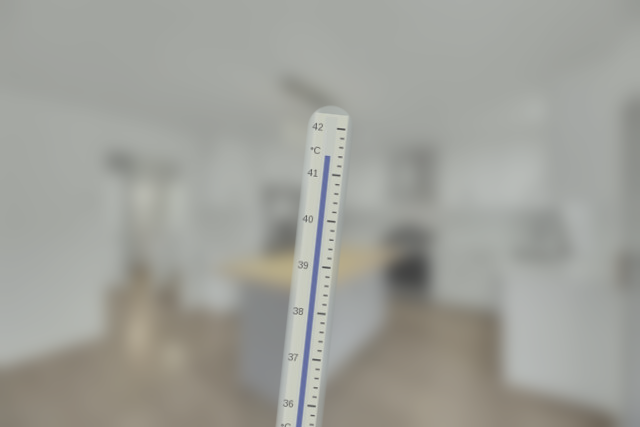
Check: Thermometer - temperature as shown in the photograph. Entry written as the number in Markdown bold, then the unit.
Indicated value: **41.4** °C
